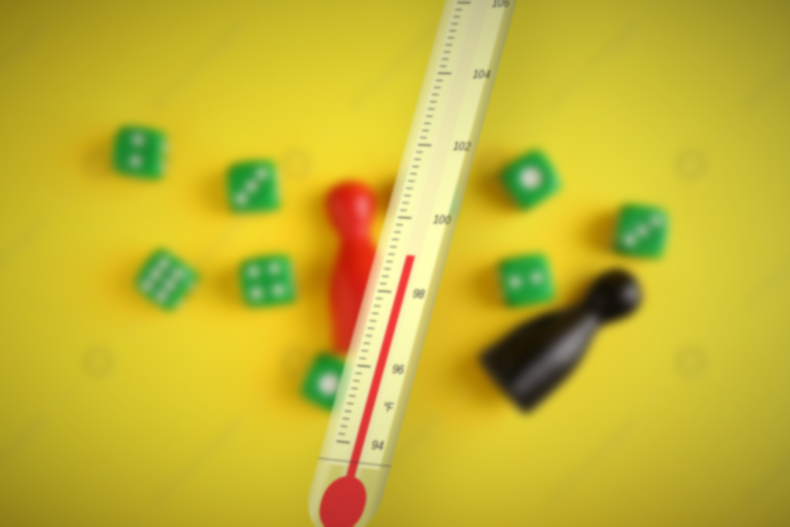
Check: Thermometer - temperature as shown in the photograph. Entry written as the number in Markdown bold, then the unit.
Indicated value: **99** °F
